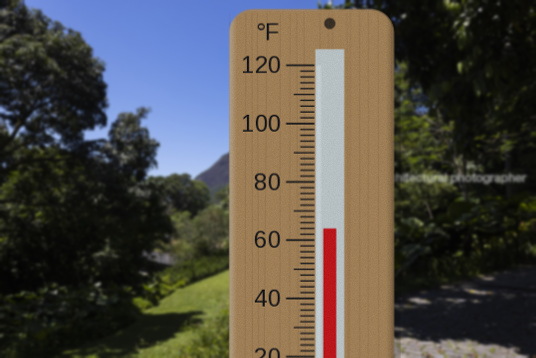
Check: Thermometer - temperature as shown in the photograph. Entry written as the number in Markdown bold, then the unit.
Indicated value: **64** °F
